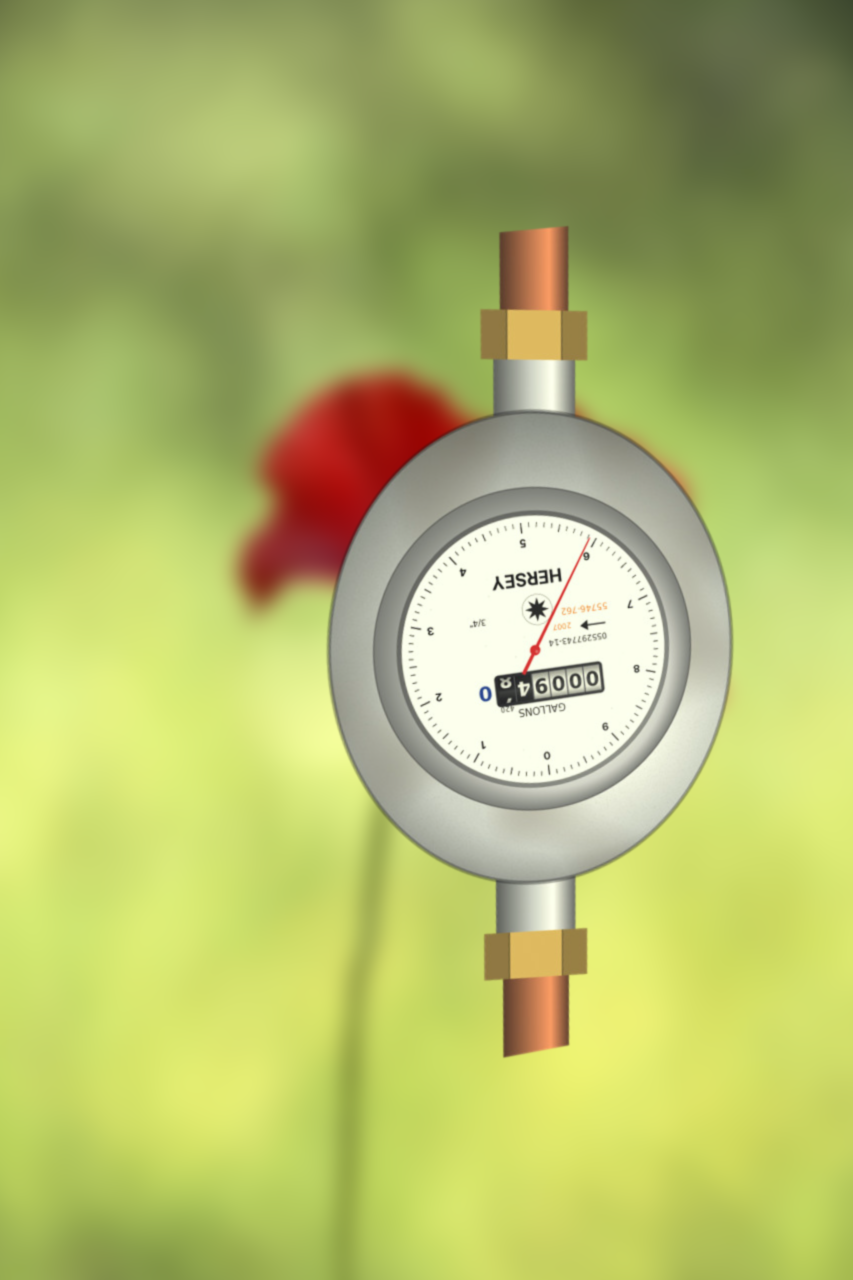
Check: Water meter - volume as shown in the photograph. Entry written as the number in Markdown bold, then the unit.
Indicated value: **9475.9** gal
